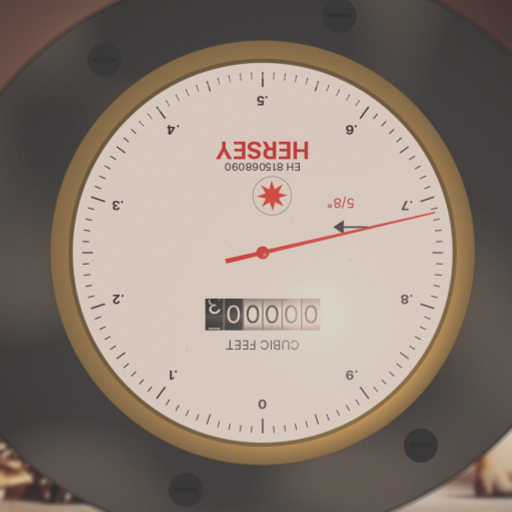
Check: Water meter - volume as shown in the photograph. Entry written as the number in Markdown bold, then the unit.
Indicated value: **2.71** ft³
